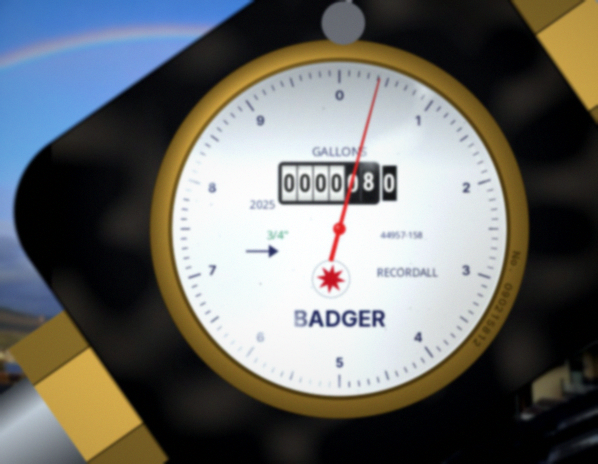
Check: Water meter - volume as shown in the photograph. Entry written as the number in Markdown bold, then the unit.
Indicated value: **80.4** gal
